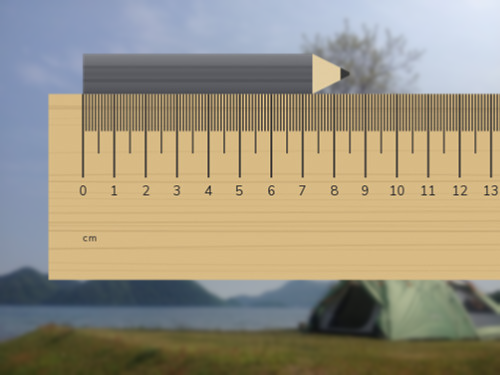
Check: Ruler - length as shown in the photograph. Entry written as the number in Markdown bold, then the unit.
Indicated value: **8.5** cm
